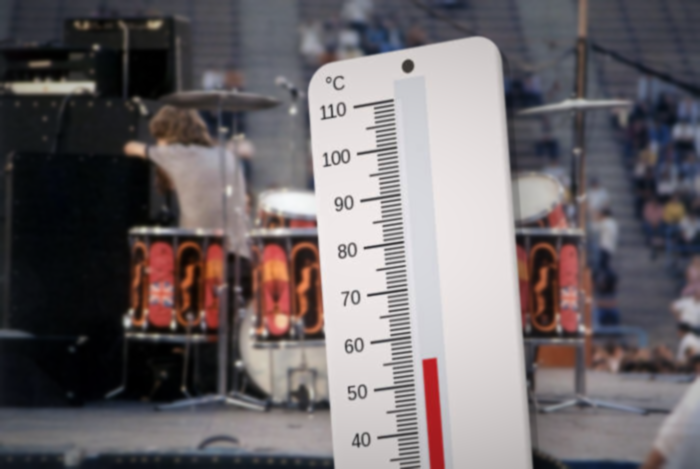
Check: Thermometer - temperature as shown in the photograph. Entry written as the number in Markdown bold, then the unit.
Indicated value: **55** °C
